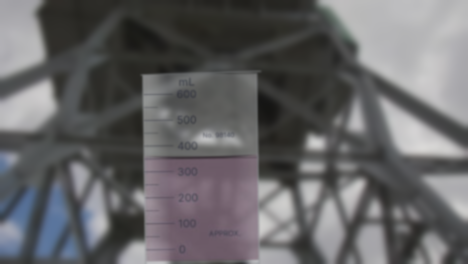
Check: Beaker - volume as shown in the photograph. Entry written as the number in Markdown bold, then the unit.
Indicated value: **350** mL
